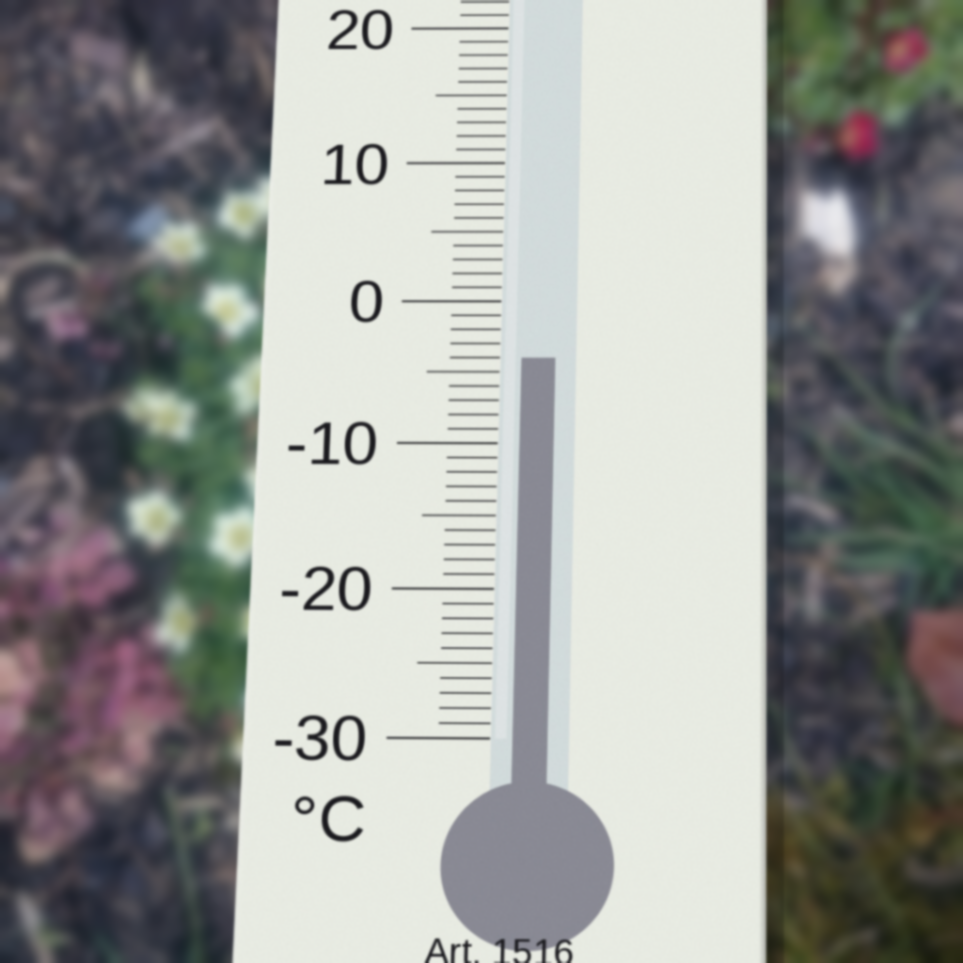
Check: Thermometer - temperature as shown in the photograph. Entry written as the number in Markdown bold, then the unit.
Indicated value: **-4** °C
